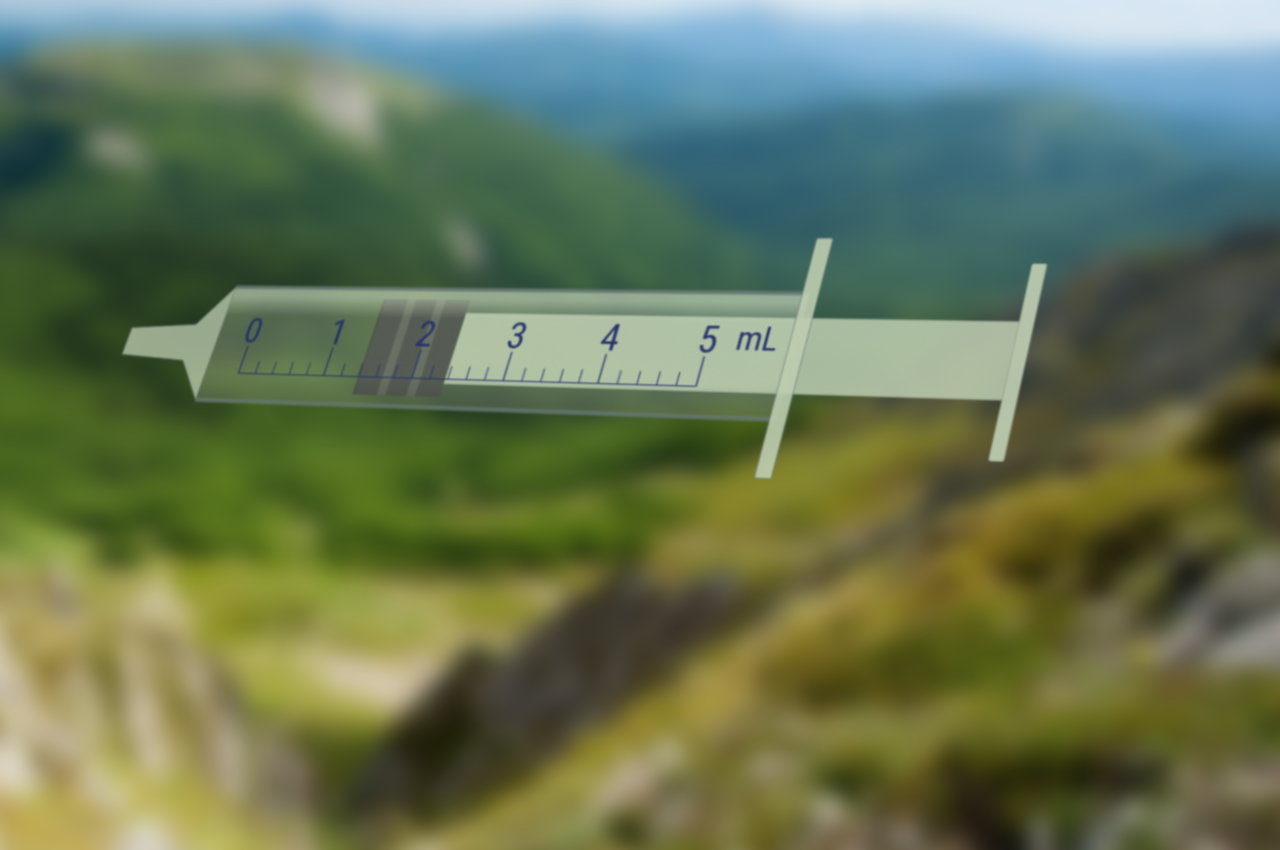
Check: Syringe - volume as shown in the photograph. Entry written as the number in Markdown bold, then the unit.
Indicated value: **1.4** mL
